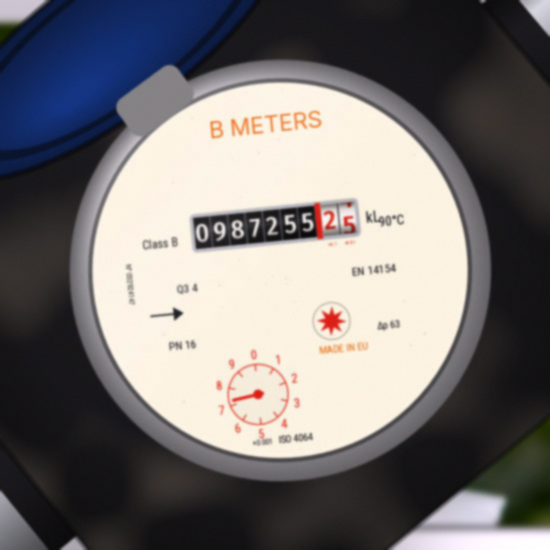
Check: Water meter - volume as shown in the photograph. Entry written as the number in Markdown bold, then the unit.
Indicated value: **987255.247** kL
